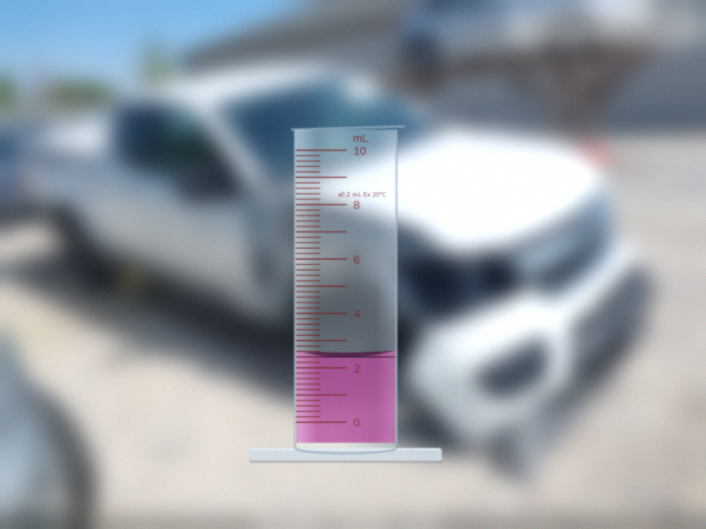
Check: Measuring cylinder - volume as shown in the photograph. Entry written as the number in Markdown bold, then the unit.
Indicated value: **2.4** mL
